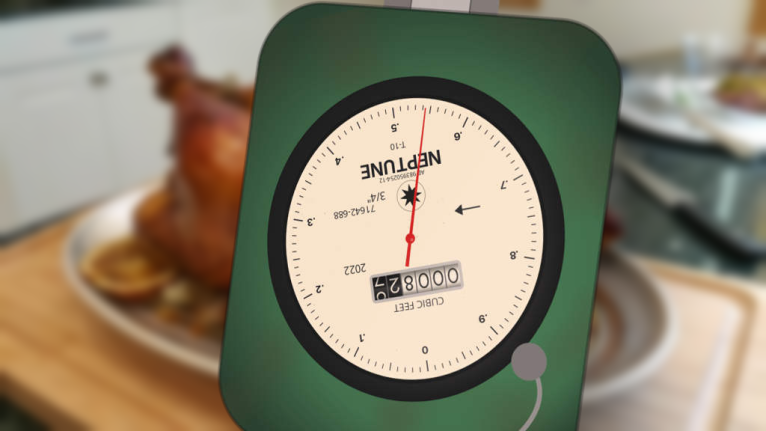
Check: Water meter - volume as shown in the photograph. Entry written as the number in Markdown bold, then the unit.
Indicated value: **826.54** ft³
